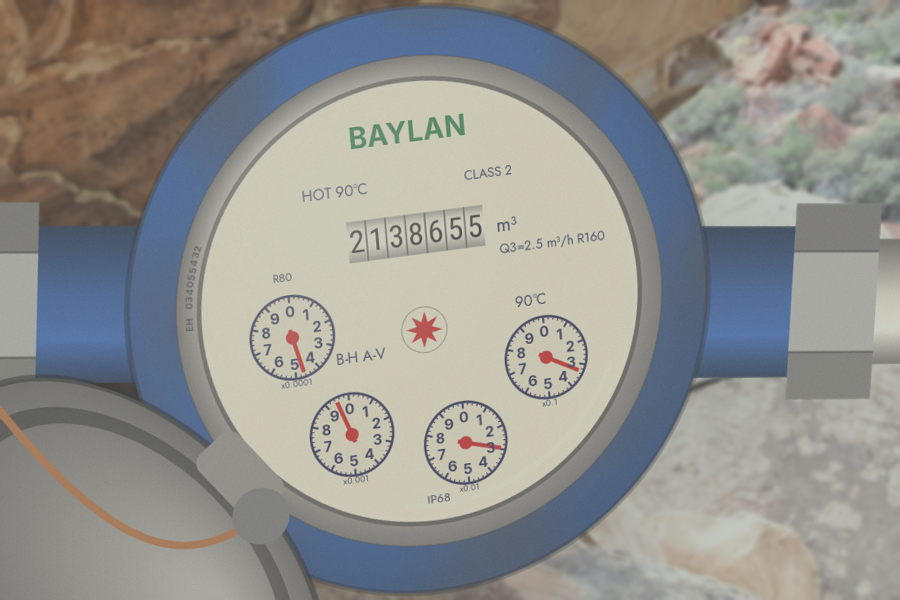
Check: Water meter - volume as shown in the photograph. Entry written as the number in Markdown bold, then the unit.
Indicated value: **2138655.3294** m³
